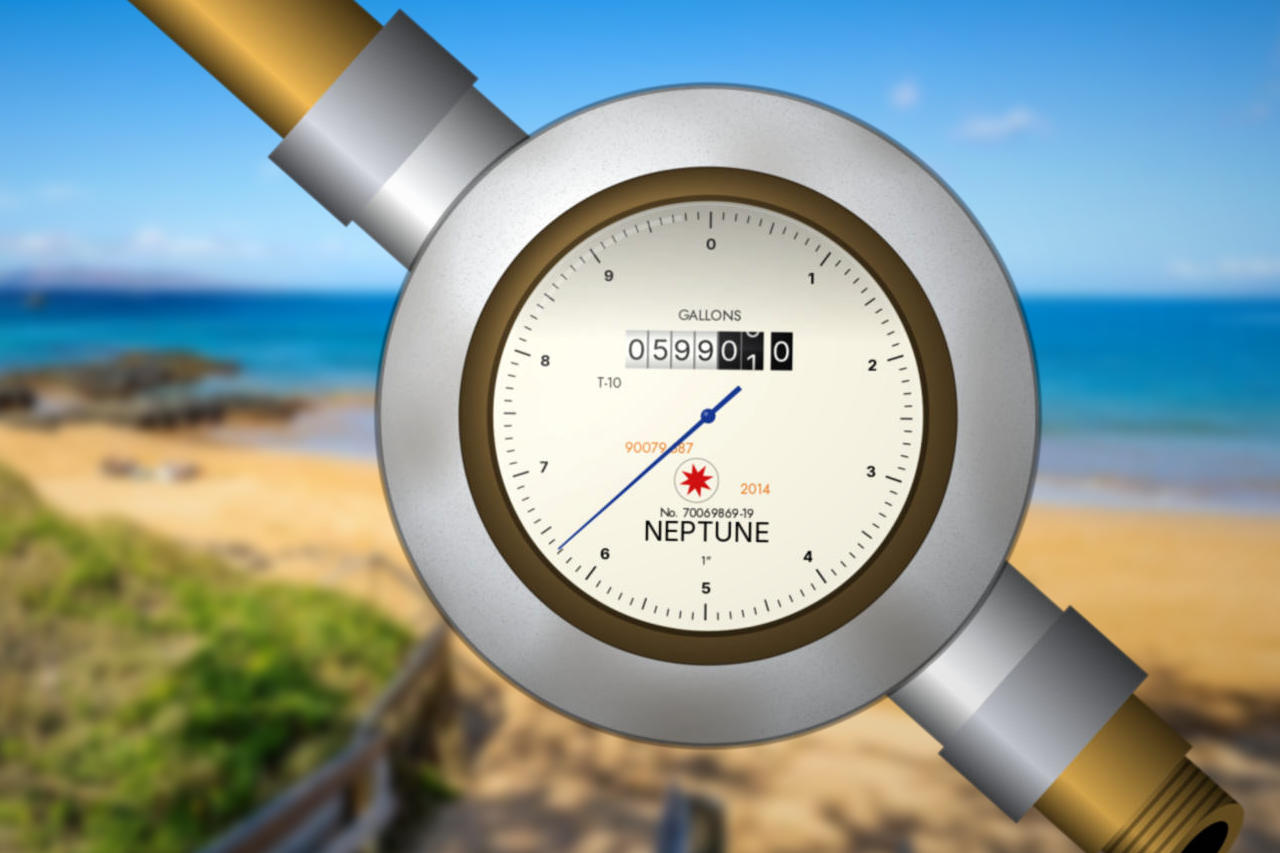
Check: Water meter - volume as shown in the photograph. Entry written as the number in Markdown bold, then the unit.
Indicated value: **599006.3** gal
